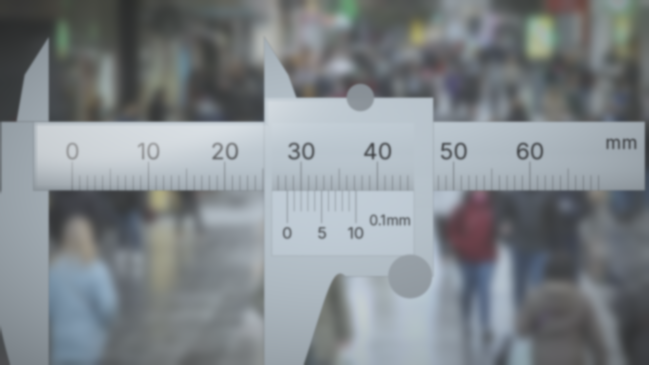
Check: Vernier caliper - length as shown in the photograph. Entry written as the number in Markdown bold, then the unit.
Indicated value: **28.2** mm
